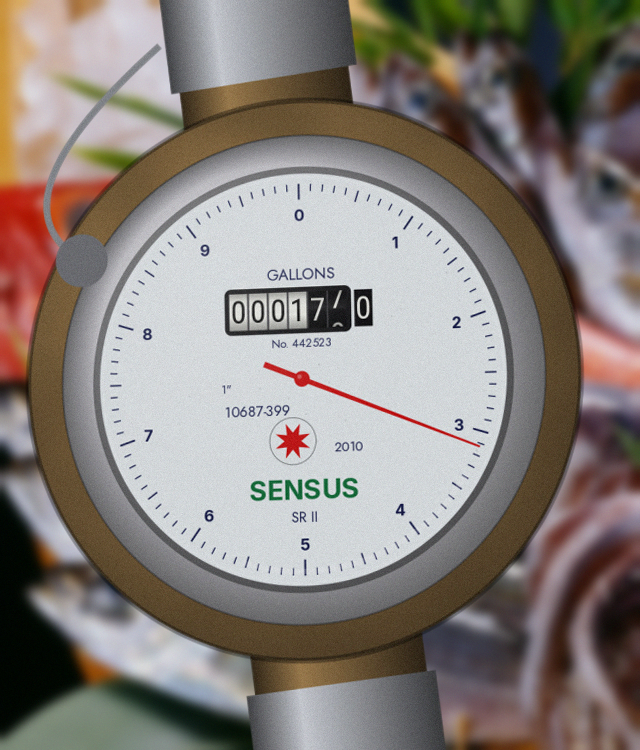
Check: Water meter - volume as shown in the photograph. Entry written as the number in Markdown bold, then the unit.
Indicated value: **1773.1** gal
